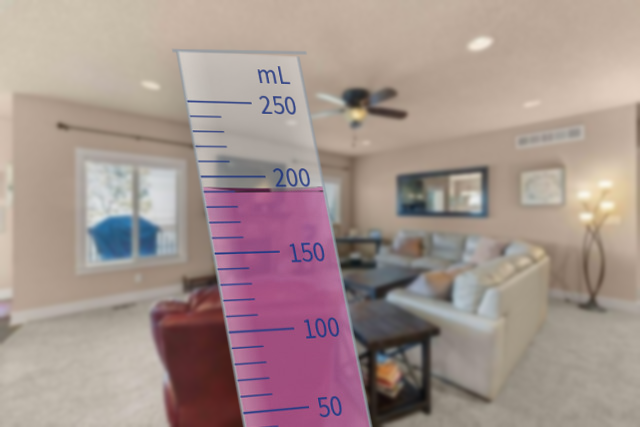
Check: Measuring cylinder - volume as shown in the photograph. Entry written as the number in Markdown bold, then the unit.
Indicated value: **190** mL
